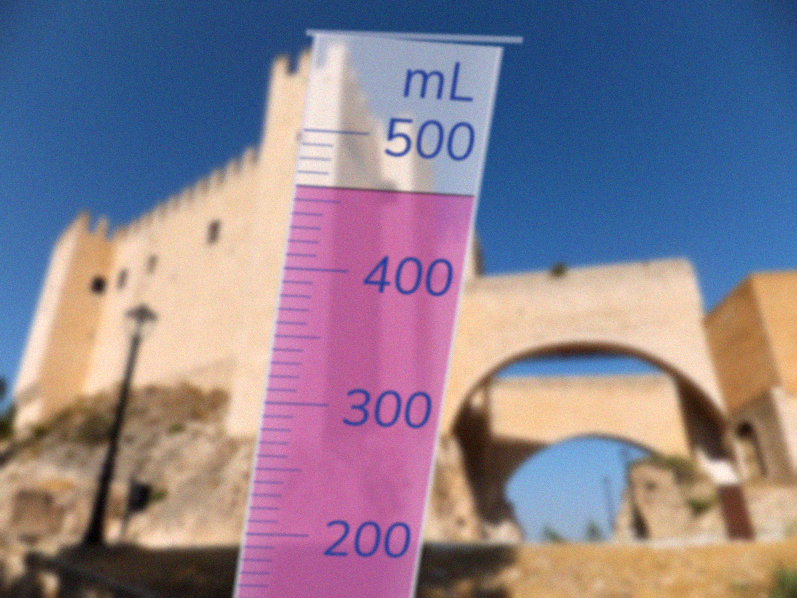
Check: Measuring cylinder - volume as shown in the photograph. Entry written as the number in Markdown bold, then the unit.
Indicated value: **460** mL
